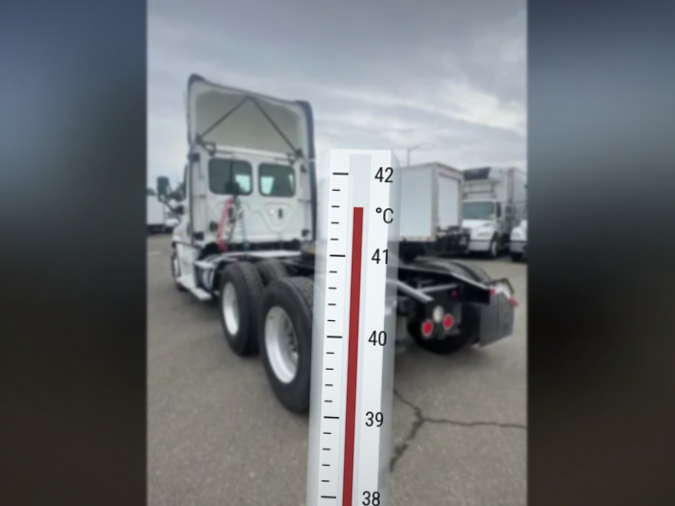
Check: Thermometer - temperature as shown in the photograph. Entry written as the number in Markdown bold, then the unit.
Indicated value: **41.6** °C
